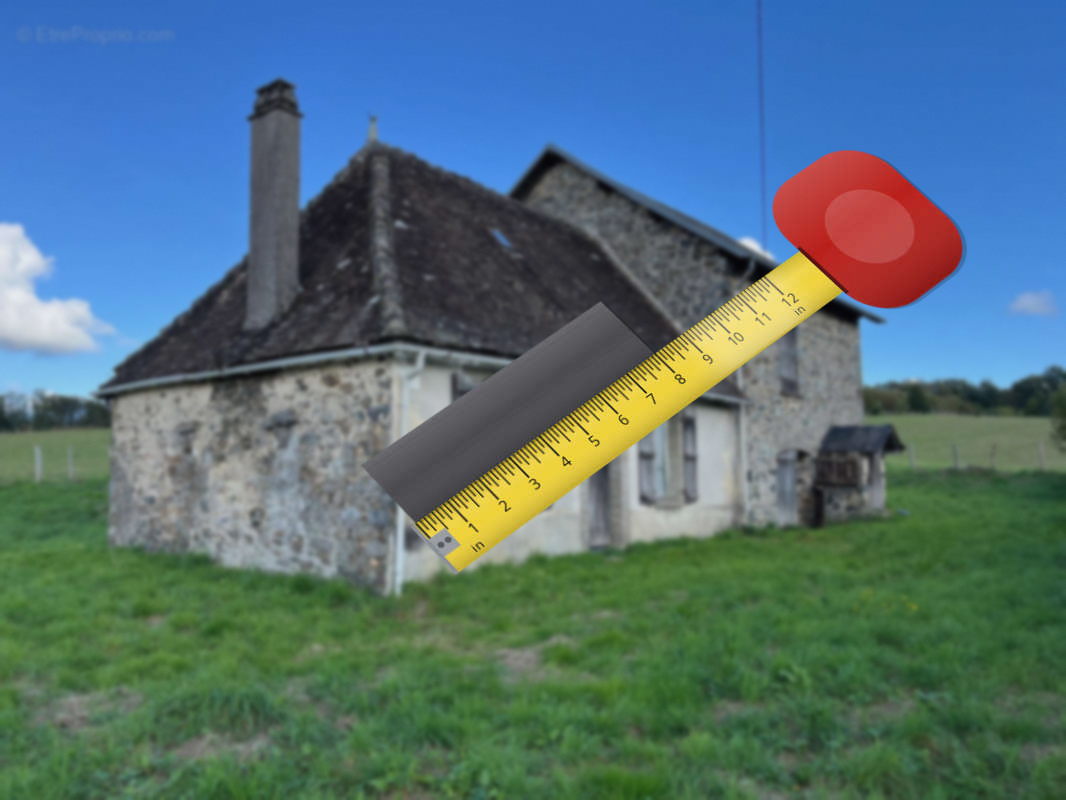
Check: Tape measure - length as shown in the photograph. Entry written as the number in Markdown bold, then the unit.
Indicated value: **8** in
